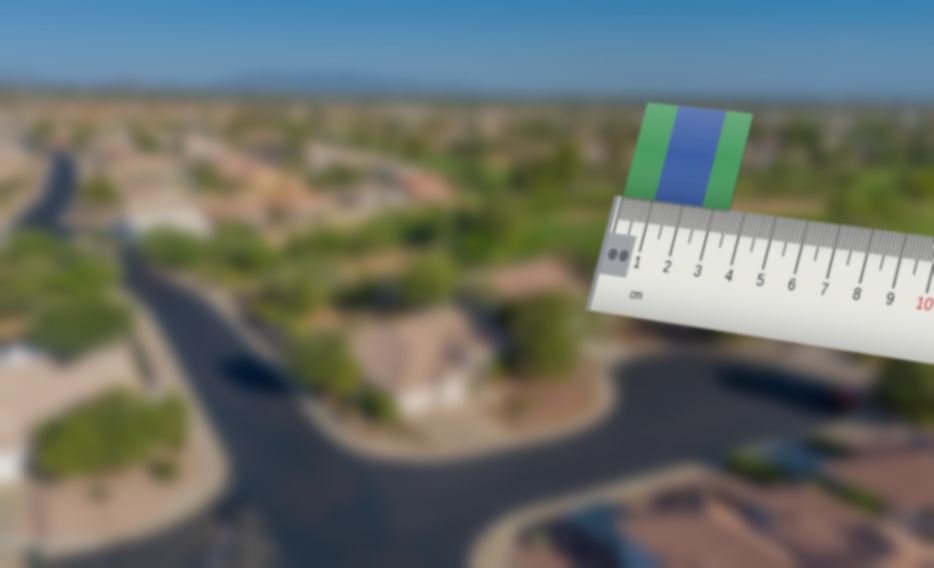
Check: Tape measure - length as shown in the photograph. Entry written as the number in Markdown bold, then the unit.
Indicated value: **3.5** cm
